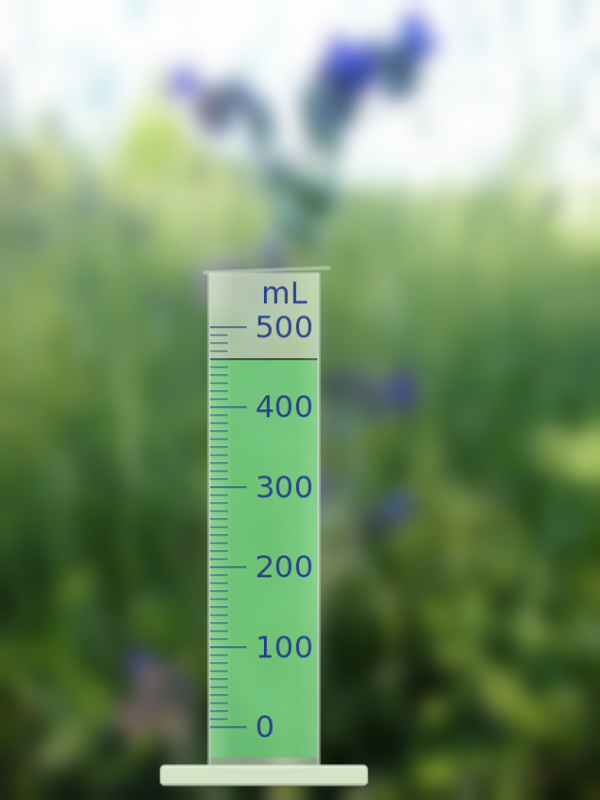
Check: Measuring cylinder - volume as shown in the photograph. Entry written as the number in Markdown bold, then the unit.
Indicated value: **460** mL
